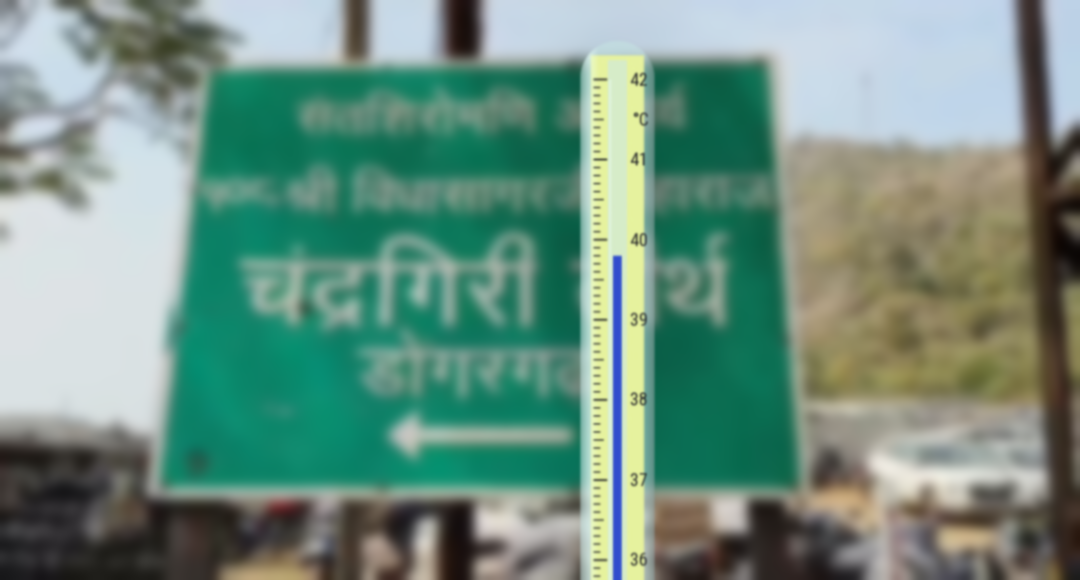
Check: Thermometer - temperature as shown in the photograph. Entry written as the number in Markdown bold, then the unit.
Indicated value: **39.8** °C
